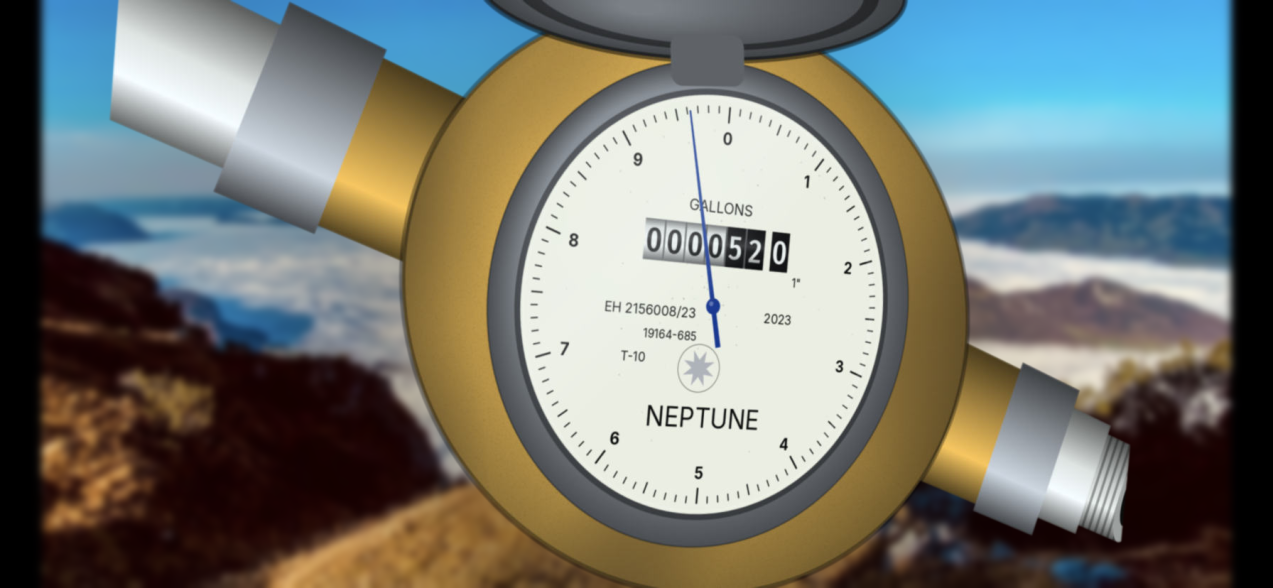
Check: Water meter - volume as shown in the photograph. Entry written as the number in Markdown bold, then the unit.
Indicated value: **519.6** gal
